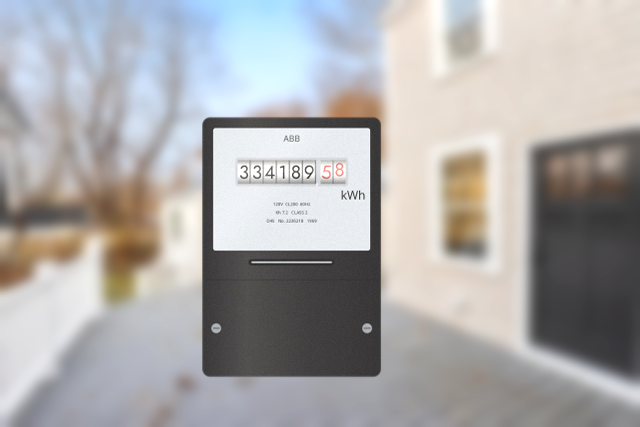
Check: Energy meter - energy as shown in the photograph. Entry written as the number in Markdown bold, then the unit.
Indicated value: **334189.58** kWh
